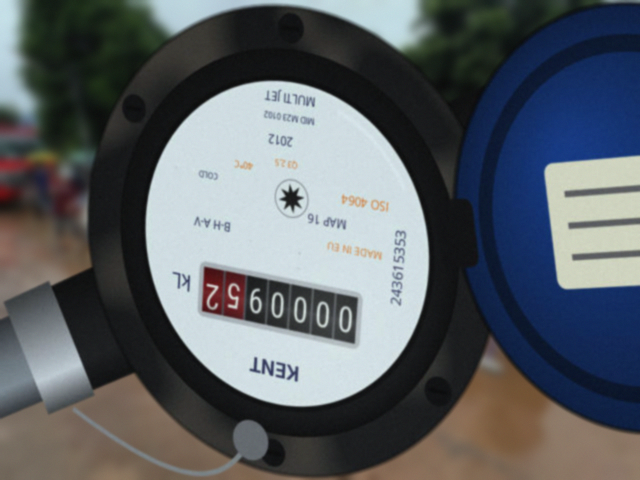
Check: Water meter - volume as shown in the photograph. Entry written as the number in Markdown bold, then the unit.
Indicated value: **9.52** kL
